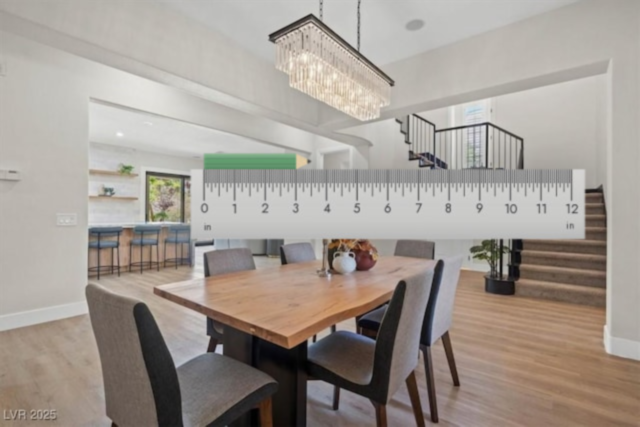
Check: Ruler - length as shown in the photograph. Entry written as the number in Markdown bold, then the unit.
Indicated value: **3.5** in
